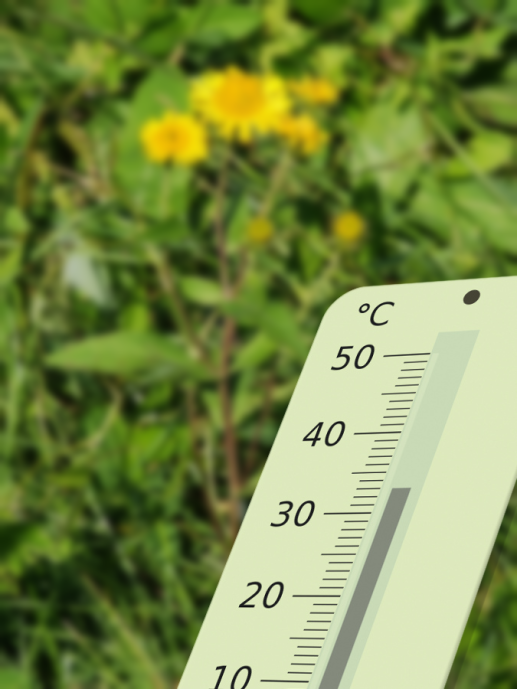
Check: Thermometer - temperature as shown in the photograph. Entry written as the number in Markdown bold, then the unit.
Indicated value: **33** °C
